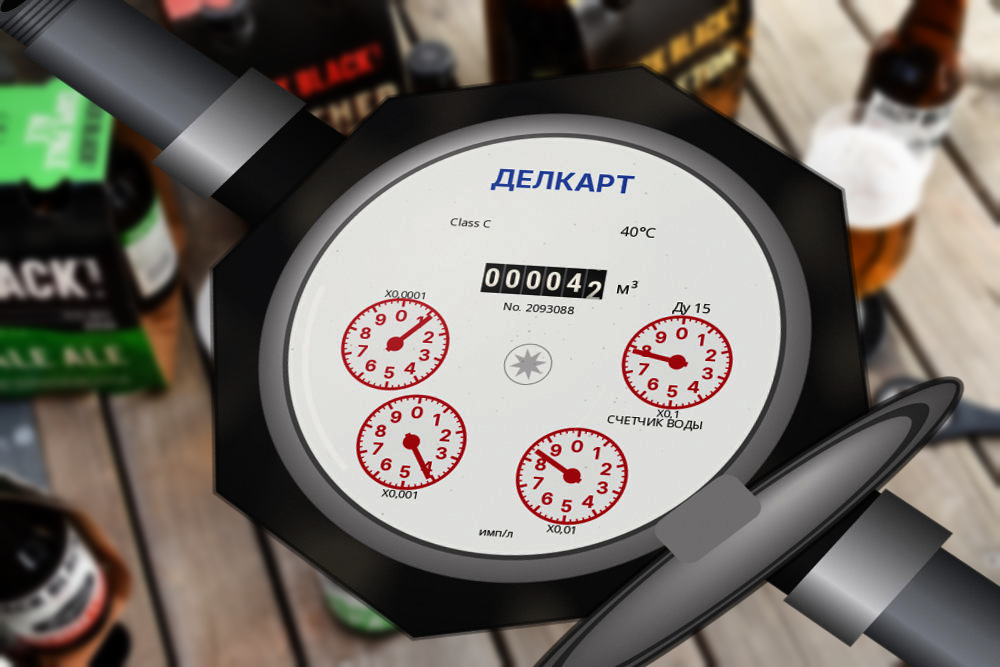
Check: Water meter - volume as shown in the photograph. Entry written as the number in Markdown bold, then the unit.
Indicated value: **41.7841** m³
